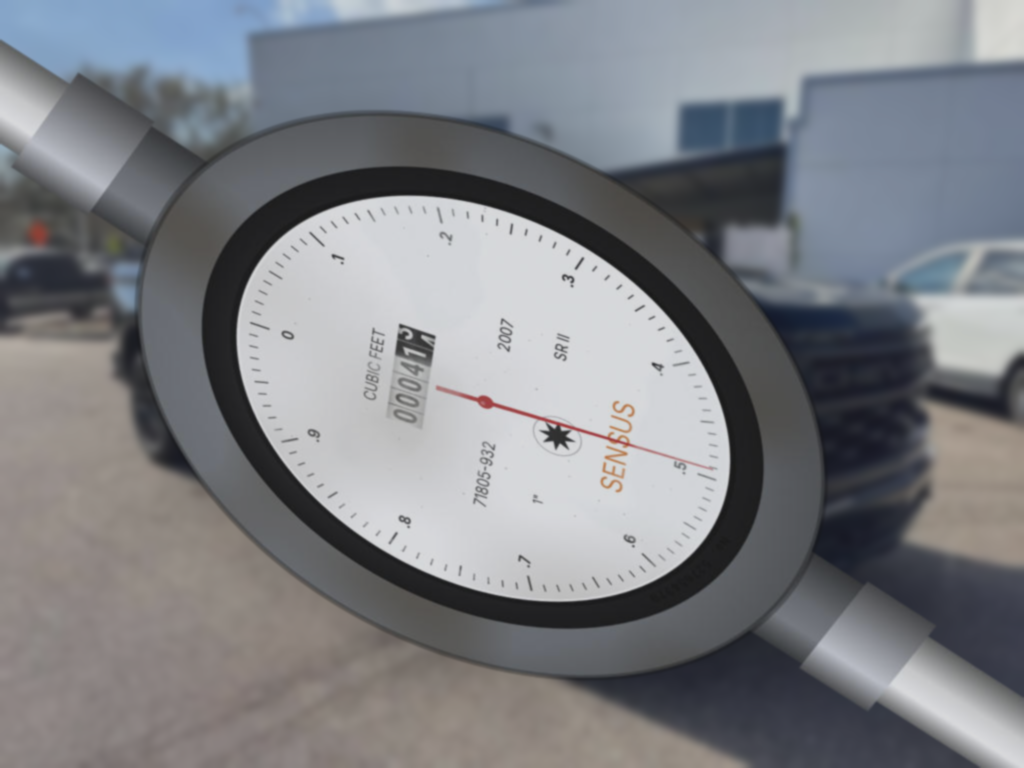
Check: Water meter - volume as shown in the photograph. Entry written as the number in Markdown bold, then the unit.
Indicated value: **413.49** ft³
